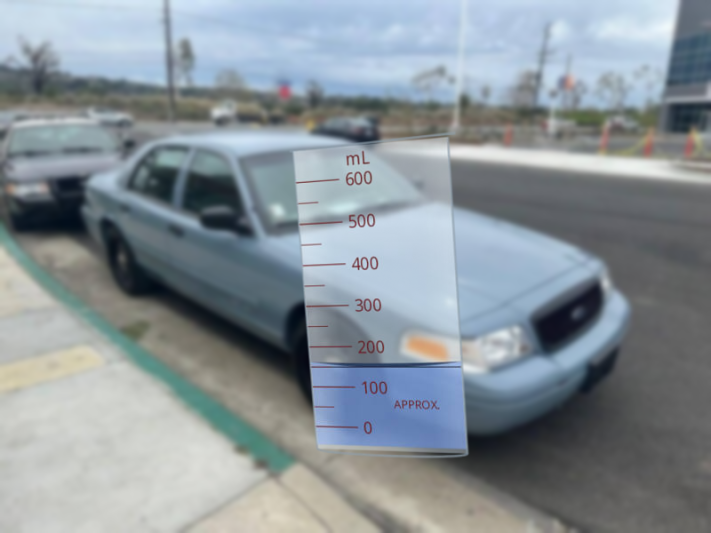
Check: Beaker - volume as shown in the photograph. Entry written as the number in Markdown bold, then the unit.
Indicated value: **150** mL
